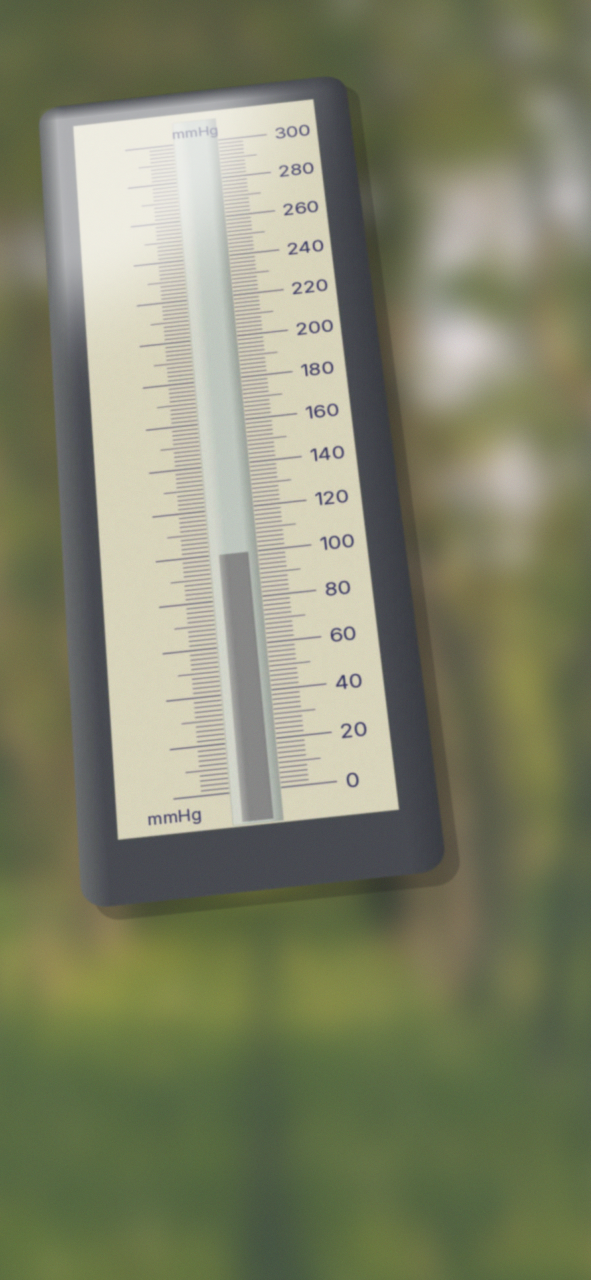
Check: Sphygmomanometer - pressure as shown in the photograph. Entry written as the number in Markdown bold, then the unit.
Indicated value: **100** mmHg
